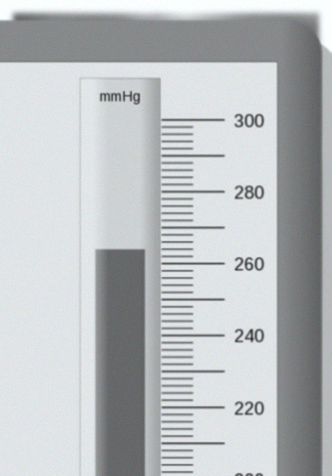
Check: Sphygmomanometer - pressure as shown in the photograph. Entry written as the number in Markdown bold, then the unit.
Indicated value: **264** mmHg
